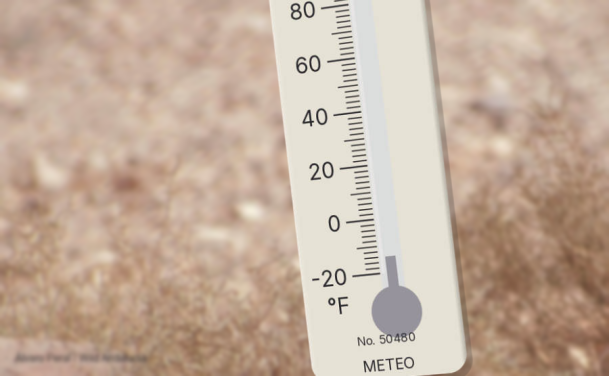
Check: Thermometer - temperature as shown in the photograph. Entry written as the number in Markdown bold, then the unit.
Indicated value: **-14** °F
